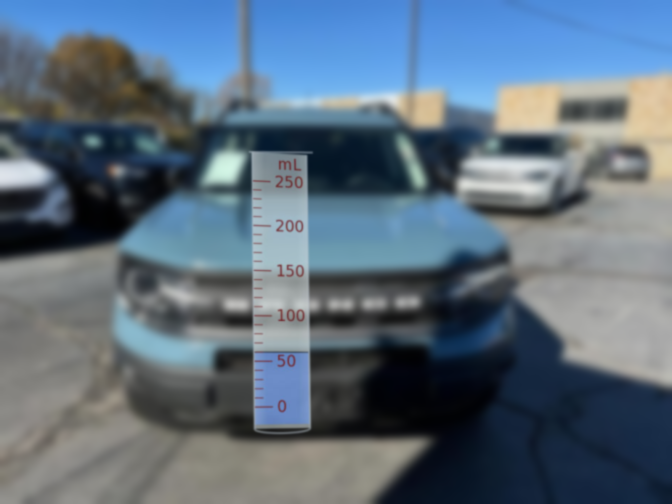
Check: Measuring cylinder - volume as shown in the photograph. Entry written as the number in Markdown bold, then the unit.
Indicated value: **60** mL
